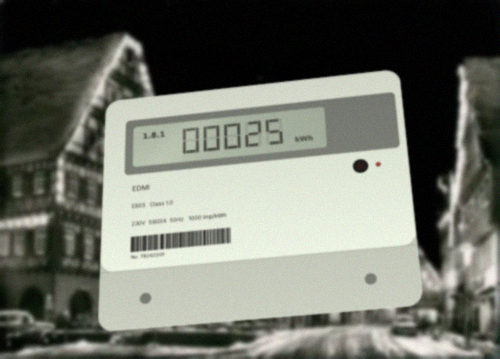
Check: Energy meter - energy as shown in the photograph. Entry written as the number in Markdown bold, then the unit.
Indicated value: **25** kWh
